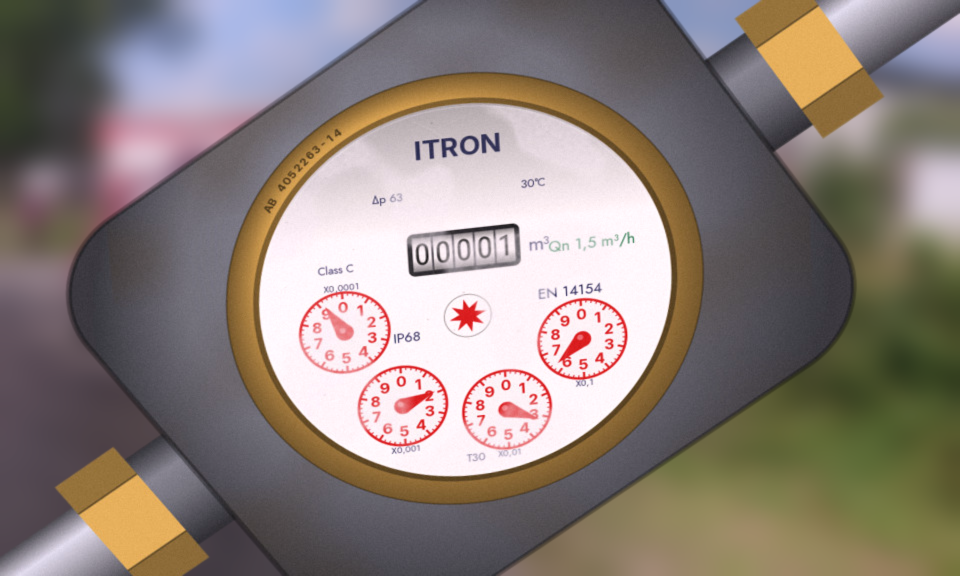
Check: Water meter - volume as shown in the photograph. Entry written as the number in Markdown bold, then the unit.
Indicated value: **1.6319** m³
